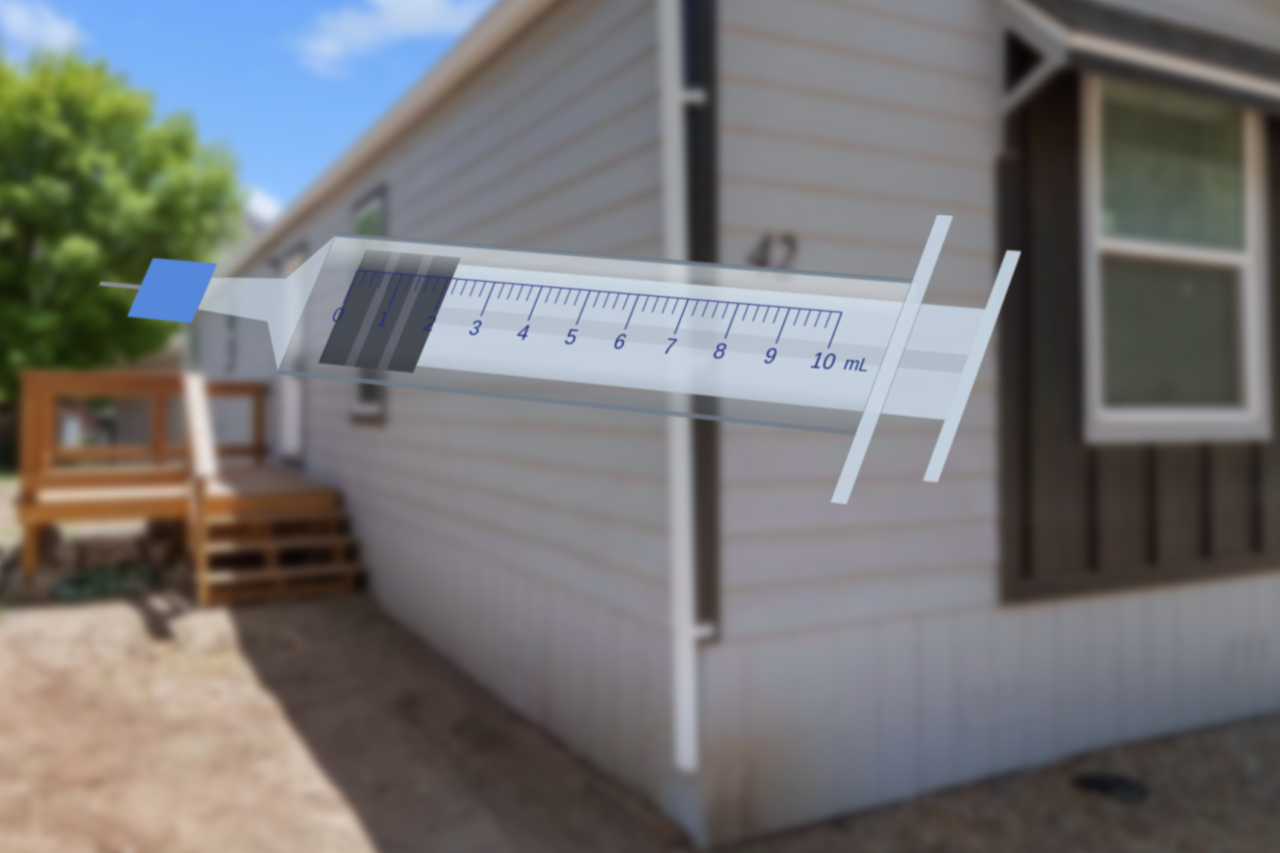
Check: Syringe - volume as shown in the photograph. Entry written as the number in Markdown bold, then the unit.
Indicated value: **0** mL
